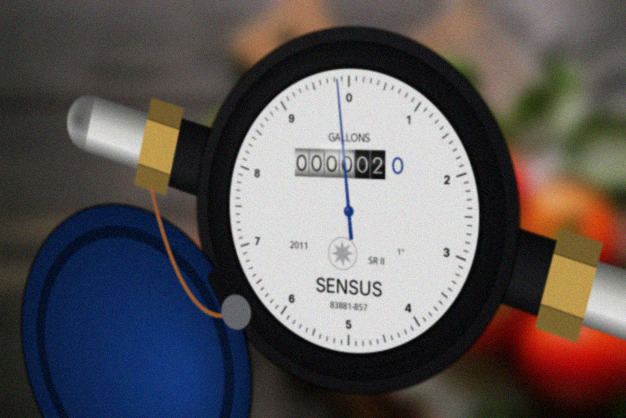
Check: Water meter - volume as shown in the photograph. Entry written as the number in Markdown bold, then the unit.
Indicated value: **19.8** gal
